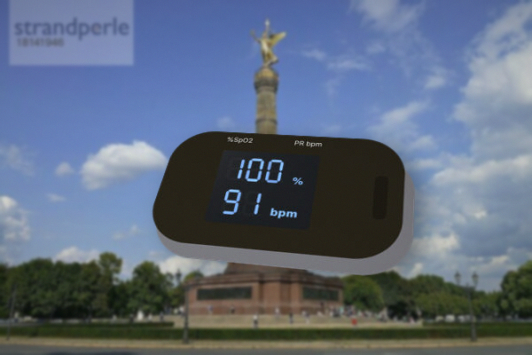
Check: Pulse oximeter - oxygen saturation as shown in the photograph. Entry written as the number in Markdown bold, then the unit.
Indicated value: **100** %
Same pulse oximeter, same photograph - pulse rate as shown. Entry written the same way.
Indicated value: **91** bpm
